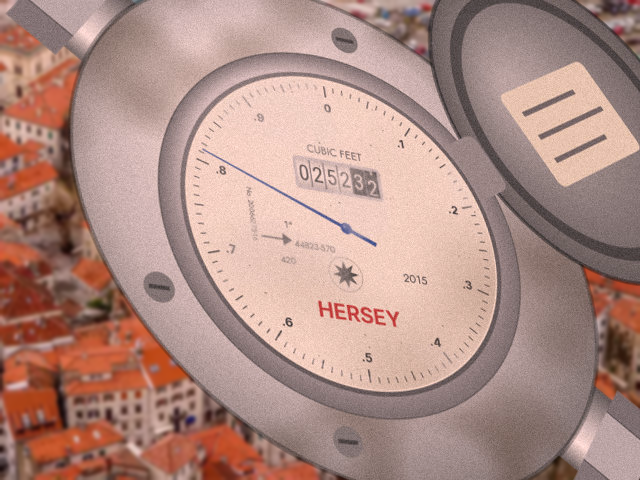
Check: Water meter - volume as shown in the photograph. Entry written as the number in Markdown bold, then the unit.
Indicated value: **25231.81** ft³
